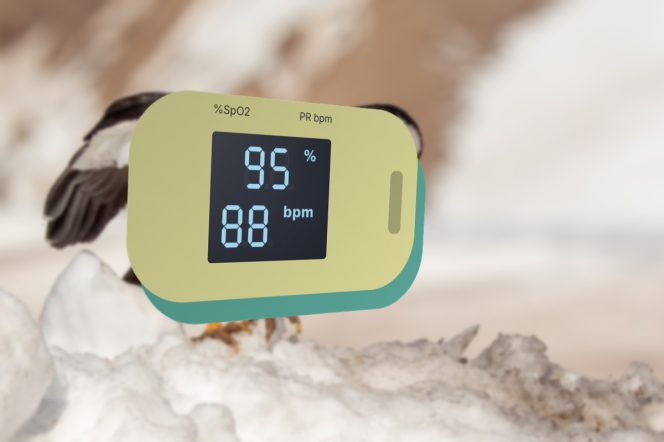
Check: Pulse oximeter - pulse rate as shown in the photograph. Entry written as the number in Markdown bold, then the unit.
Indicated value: **88** bpm
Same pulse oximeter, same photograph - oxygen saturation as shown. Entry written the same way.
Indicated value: **95** %
